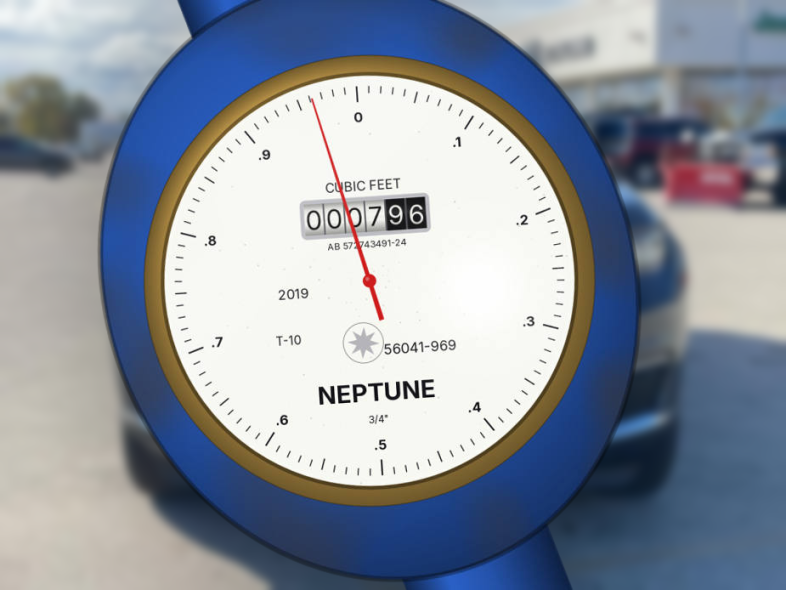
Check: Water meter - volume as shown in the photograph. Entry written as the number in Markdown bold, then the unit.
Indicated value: **795.96** ft³
